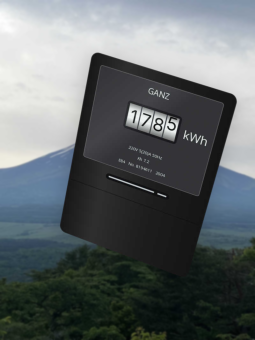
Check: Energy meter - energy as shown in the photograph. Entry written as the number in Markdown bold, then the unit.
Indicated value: **1785** kWh
